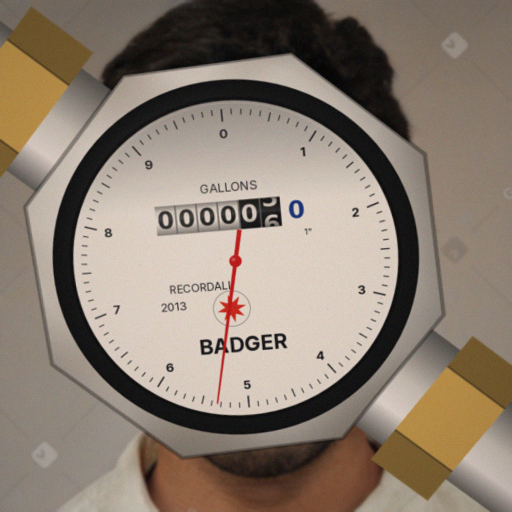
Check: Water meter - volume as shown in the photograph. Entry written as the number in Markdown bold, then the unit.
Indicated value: **55.3** gal
